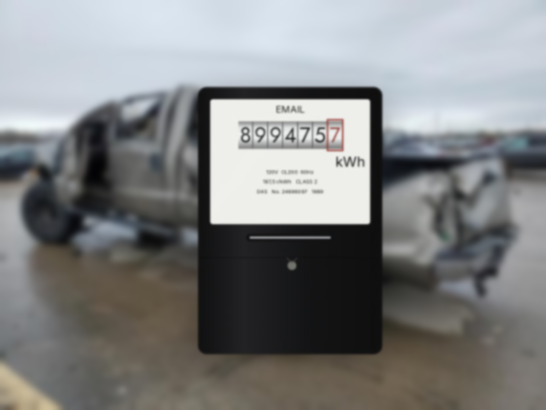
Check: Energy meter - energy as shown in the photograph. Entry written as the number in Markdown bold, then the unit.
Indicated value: **899475.7** kWh
